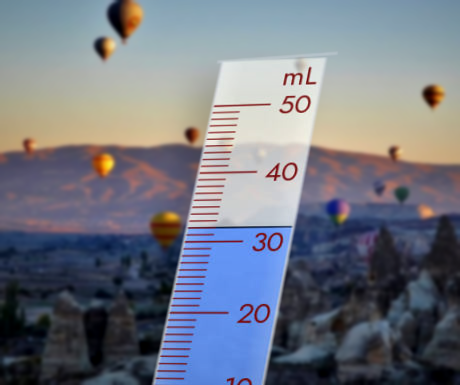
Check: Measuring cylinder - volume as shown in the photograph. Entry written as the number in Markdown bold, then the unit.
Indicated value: **32** mL
